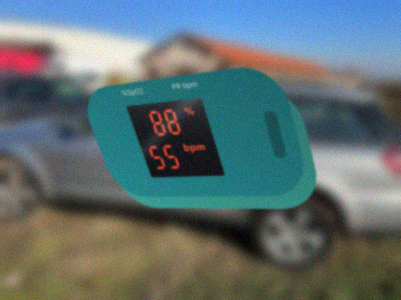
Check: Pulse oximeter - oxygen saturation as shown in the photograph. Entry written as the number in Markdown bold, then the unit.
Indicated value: **88** %
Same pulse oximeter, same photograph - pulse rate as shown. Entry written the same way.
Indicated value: **55** bpm
